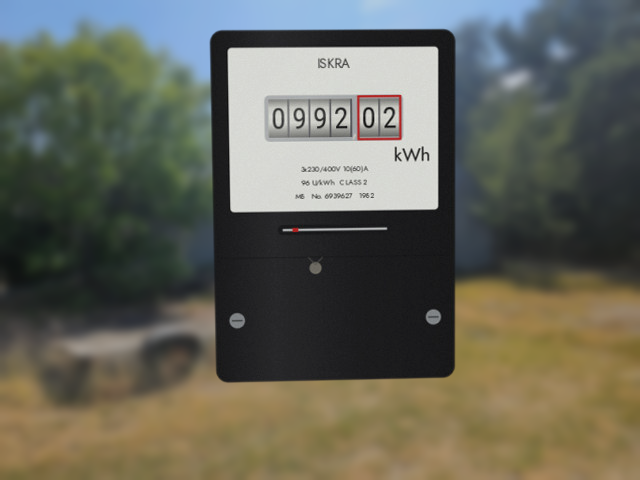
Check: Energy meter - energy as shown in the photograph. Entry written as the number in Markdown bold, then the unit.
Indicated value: **992.02** kWh
